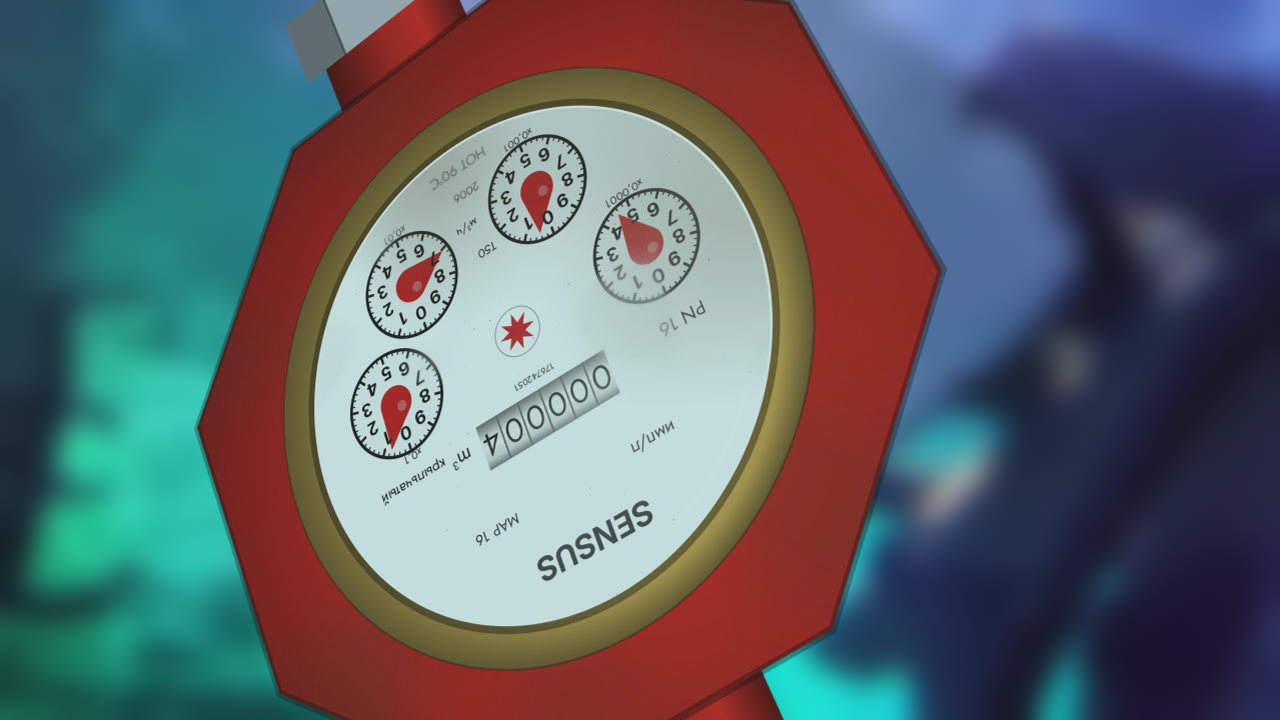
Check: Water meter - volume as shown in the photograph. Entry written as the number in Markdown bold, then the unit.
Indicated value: **4.0704** m³
